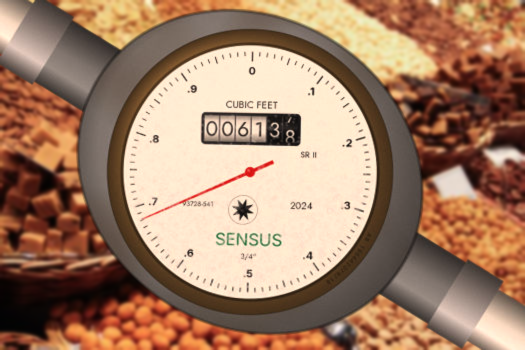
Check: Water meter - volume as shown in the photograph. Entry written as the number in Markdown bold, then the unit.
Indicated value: **6137.68** ft³
